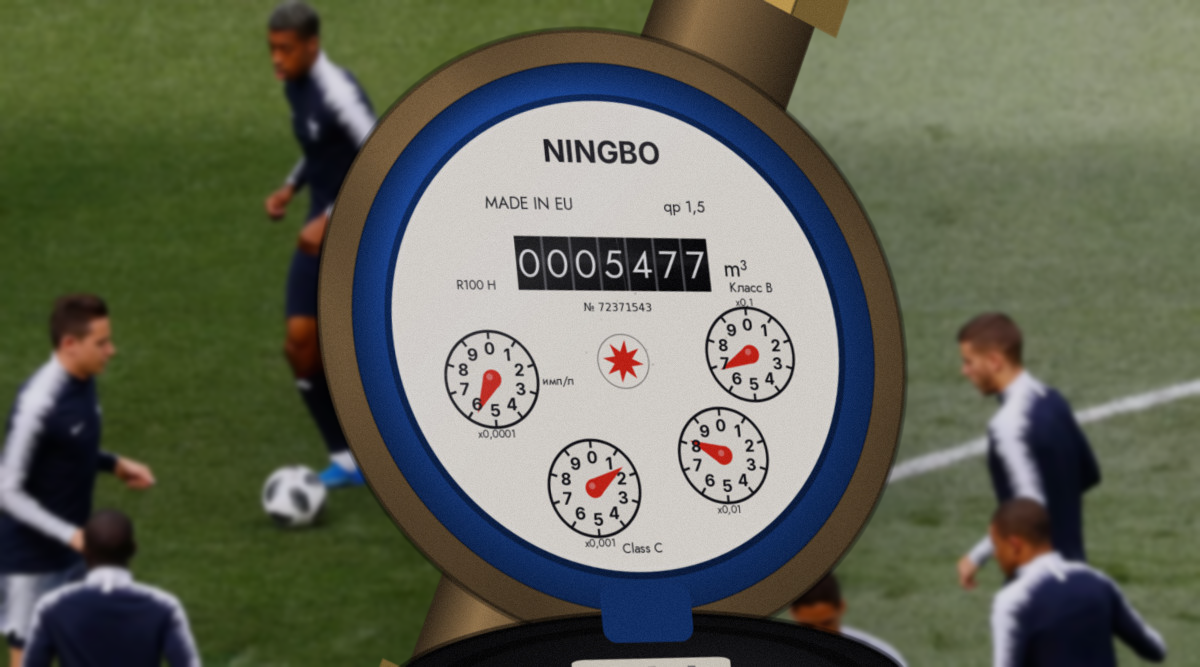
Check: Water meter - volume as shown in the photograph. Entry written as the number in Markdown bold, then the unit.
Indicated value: **5477.6815** m³
